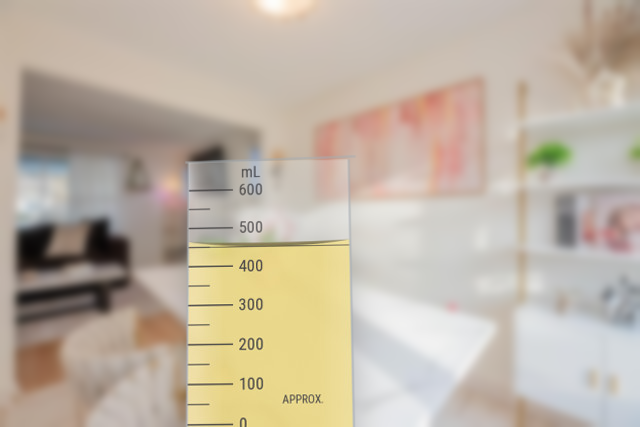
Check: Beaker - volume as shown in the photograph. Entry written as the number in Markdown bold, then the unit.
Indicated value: **450** mL
